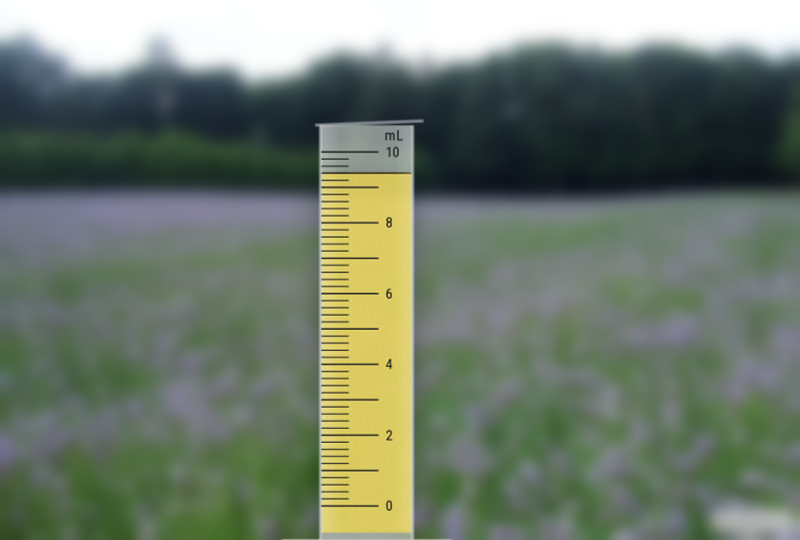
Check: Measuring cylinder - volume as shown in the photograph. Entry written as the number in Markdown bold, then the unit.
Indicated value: **9.4** mL
